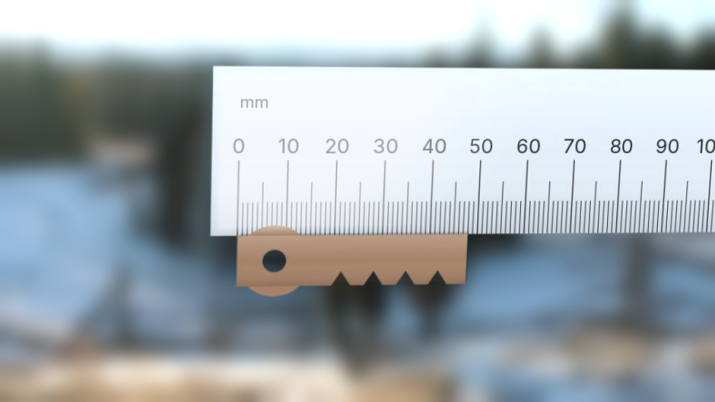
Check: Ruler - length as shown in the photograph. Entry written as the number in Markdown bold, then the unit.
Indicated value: **48** mm
